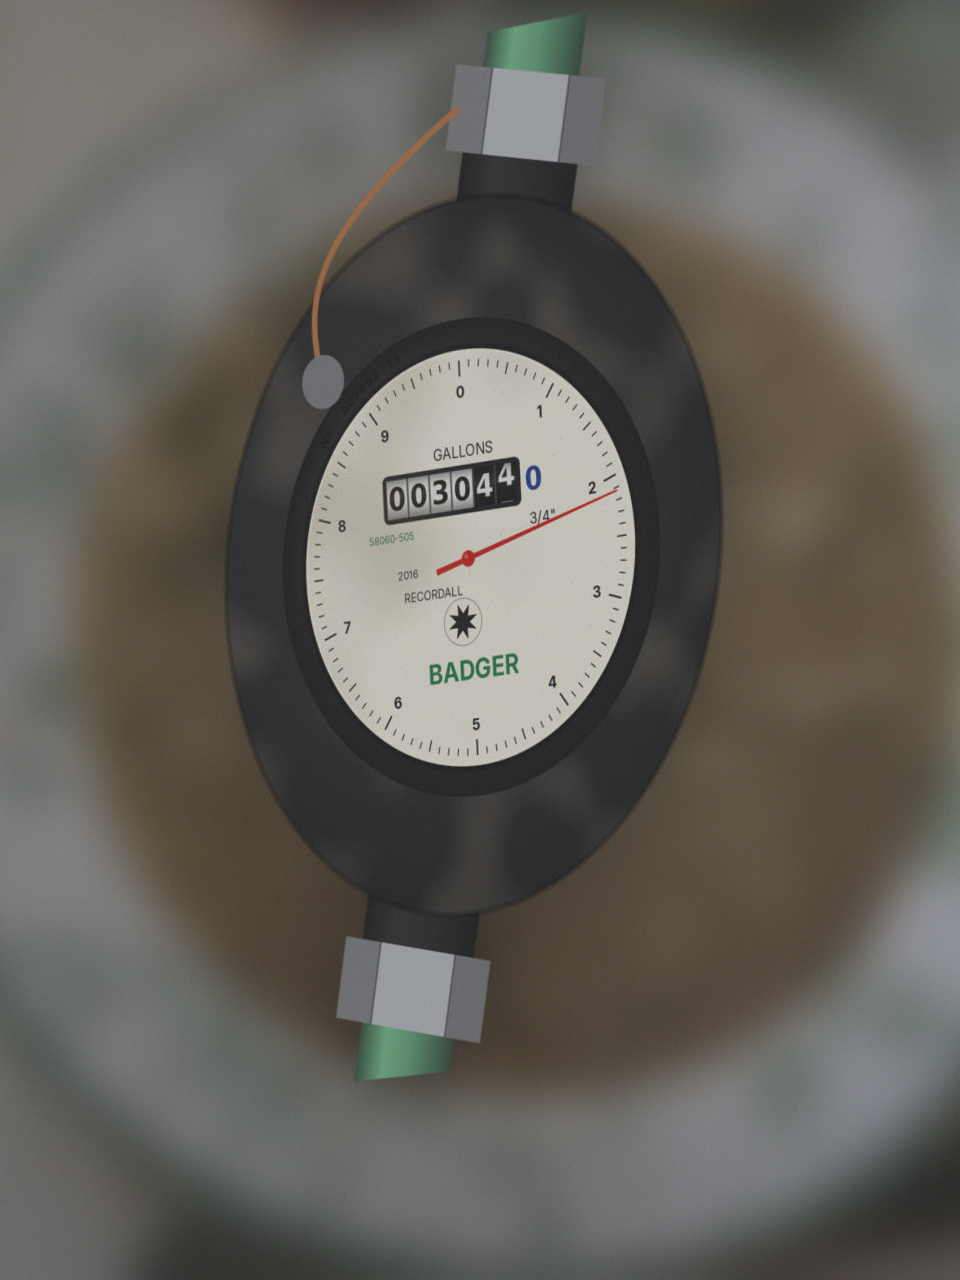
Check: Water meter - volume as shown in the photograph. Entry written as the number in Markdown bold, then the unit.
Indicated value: **30442.1** gal
